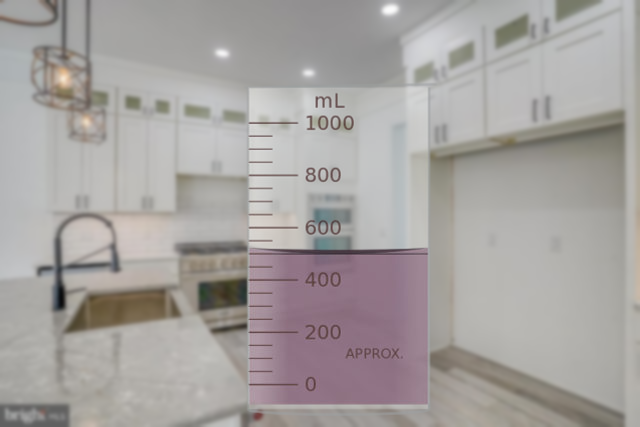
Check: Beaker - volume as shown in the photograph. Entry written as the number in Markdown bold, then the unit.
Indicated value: **500** mL
